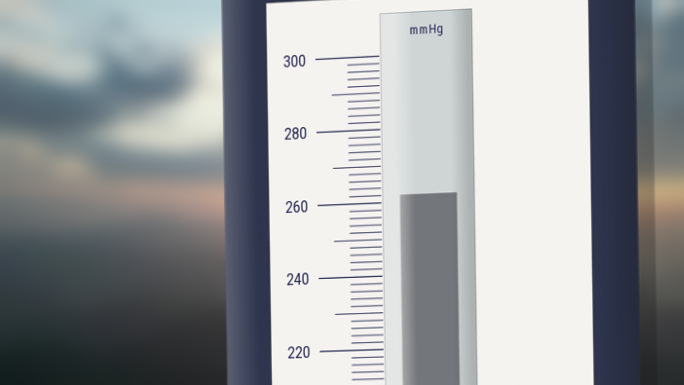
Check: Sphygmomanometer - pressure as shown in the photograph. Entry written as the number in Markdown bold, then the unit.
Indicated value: **262** mmHg
